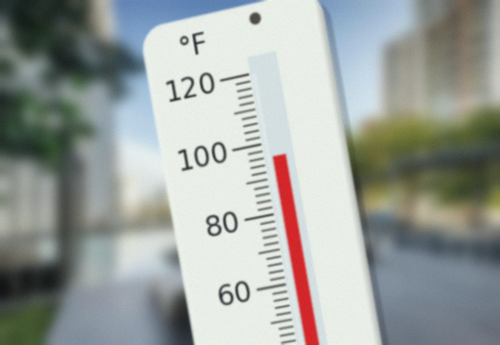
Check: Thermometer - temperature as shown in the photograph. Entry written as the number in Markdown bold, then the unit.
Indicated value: **96** °F
